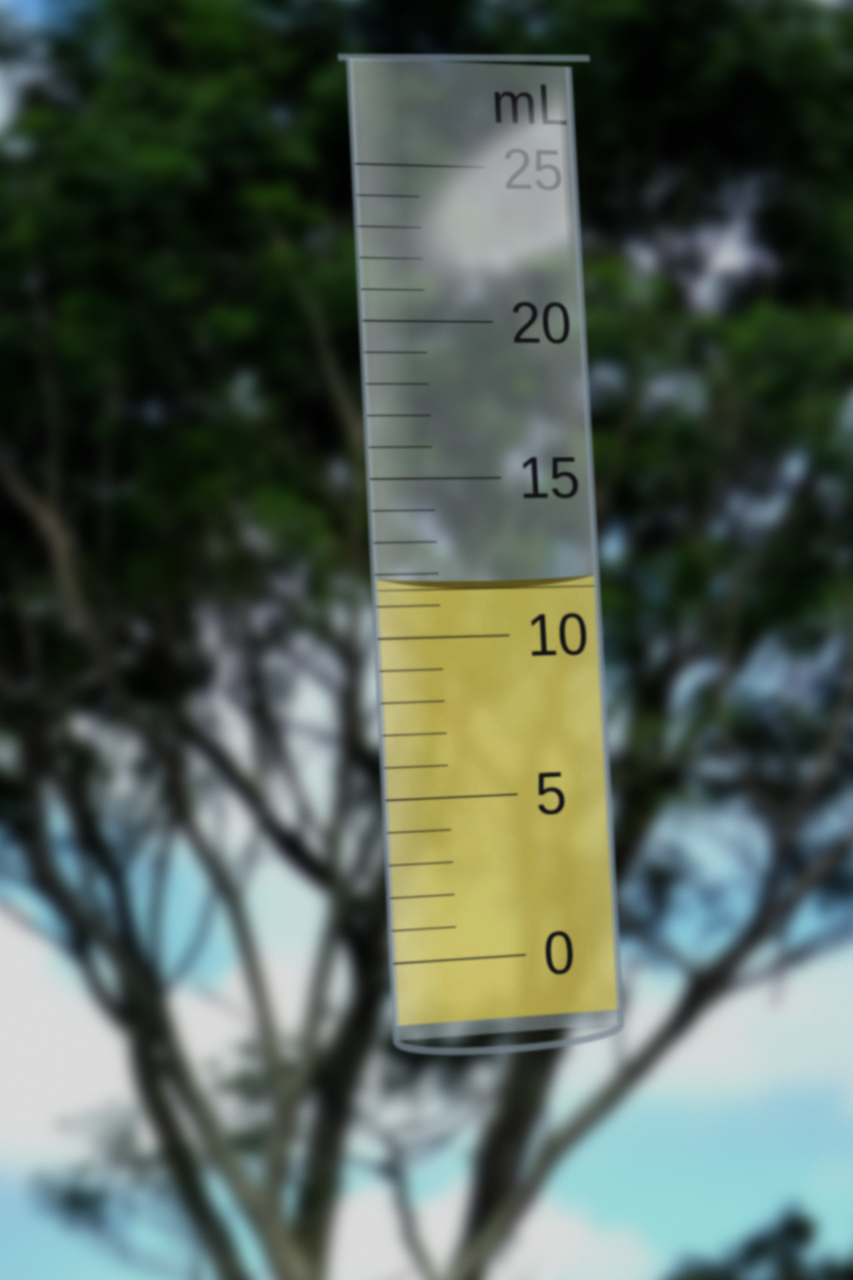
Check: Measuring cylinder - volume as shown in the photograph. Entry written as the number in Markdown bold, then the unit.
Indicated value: **11.5** mL
